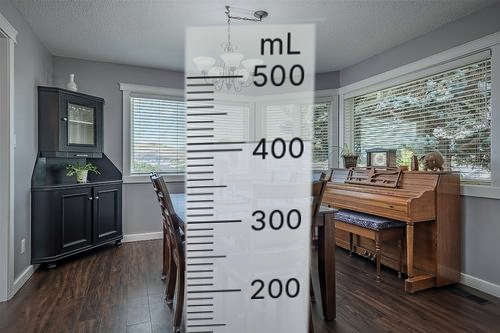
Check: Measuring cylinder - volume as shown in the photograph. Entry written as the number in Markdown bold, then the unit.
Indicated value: **410** mL
